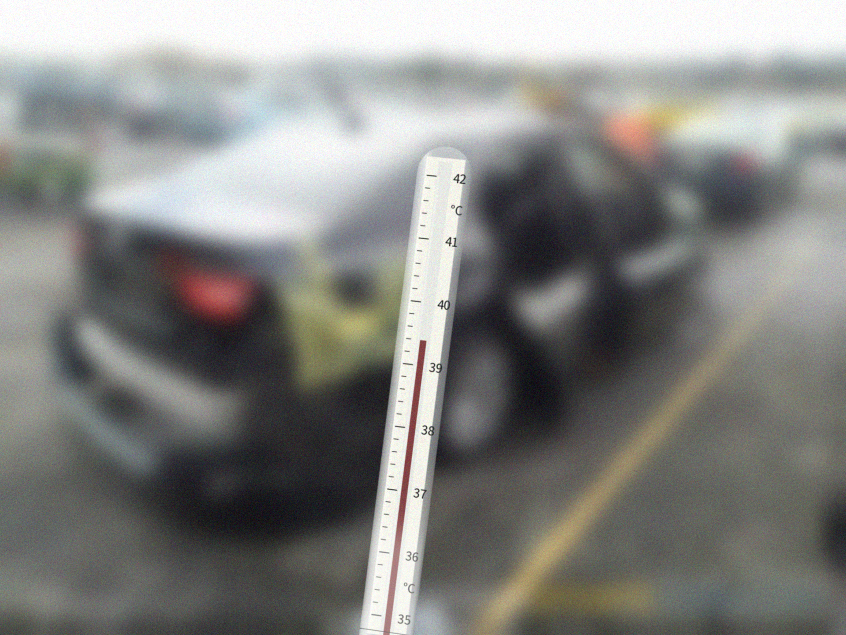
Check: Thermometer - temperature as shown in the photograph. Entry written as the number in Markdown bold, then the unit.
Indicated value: **39.4** °C
